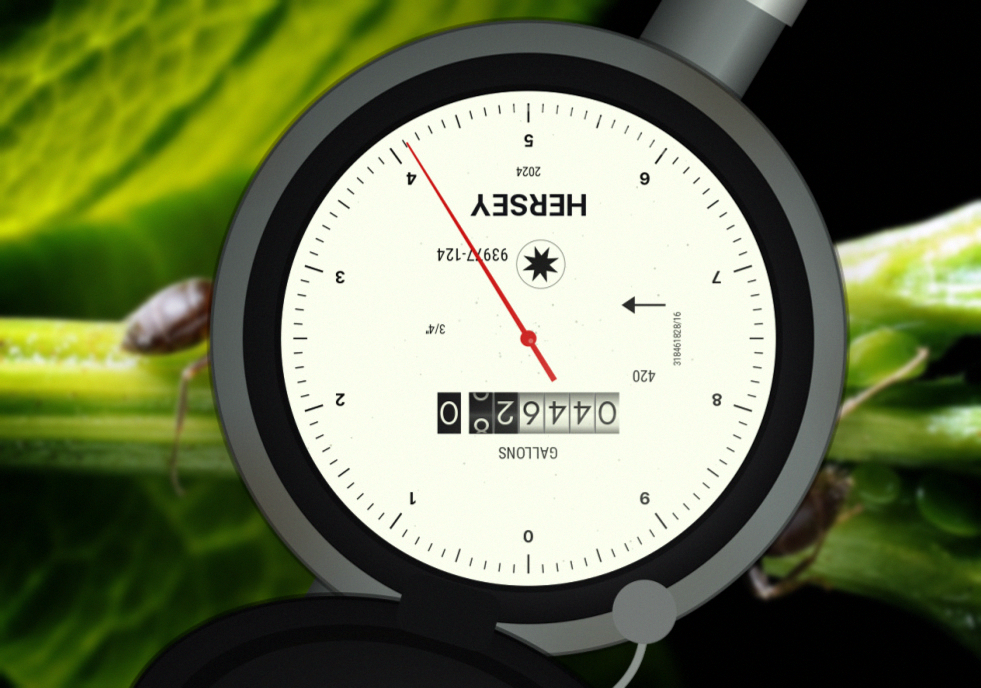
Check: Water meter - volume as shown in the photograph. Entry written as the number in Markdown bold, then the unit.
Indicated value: **446284.1** gal
